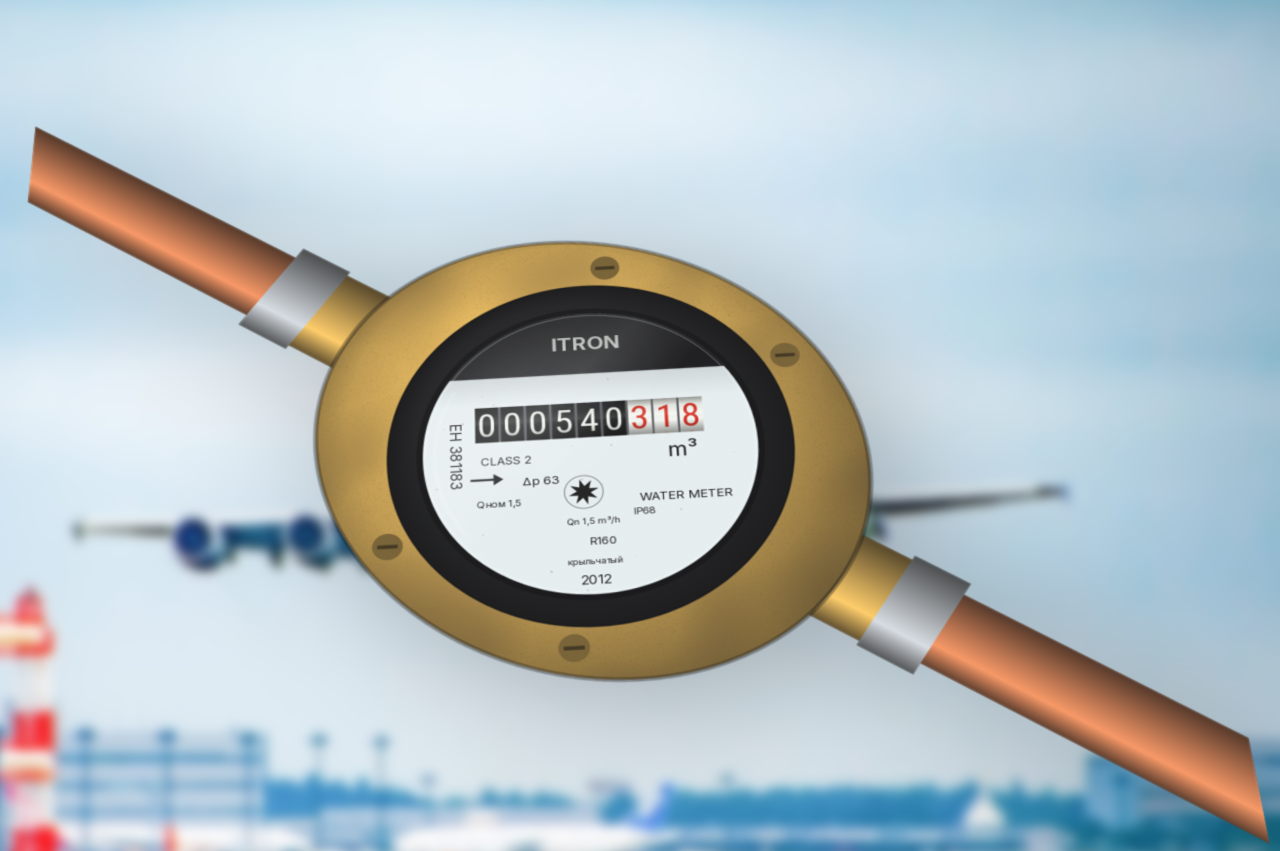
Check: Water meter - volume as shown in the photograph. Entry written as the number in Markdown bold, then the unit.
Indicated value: **540.318** m³
